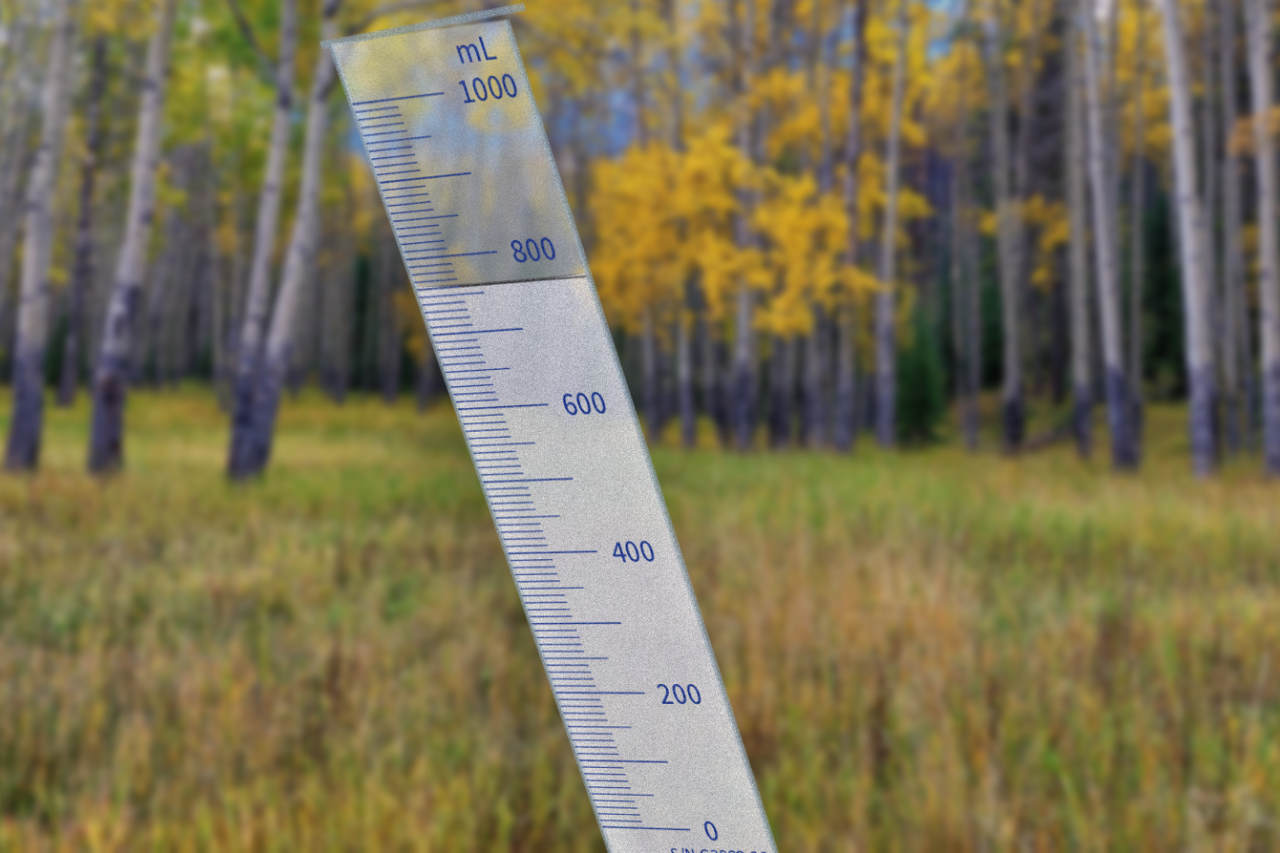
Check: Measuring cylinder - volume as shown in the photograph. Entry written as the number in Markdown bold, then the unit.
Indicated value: **760** mL
